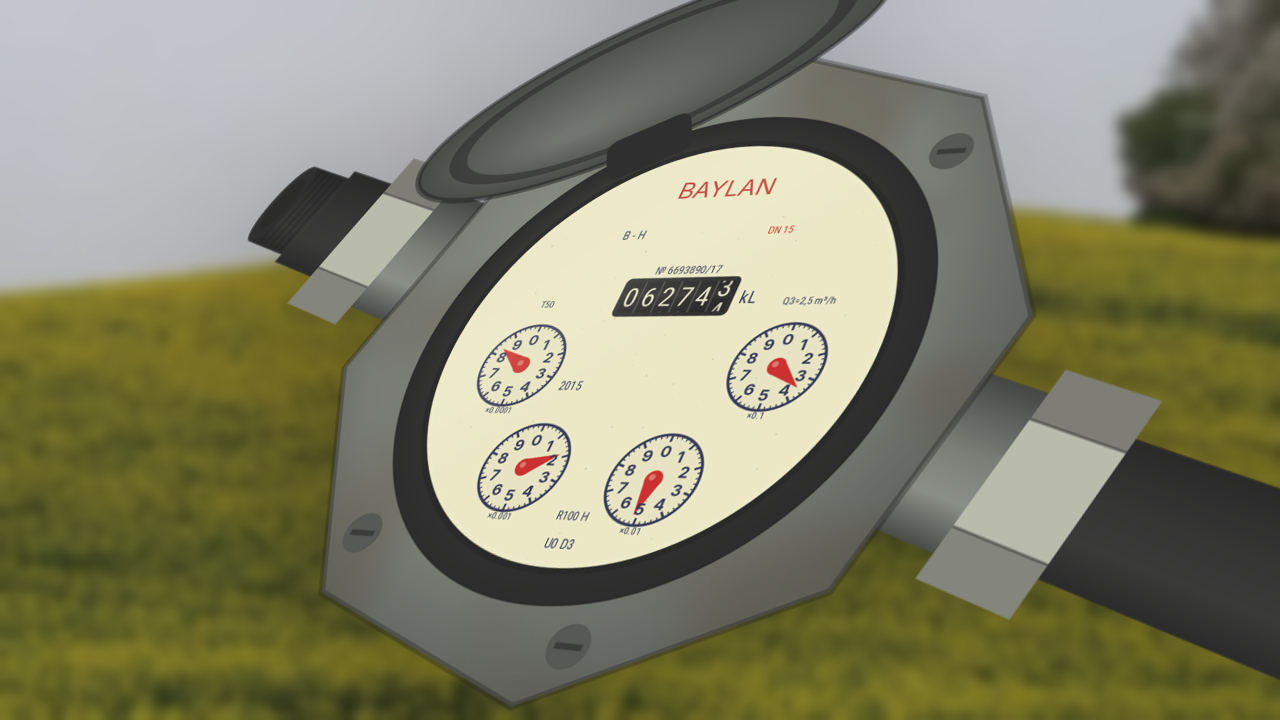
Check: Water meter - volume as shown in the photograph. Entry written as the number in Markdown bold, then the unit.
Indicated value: **62743.3518** kL
